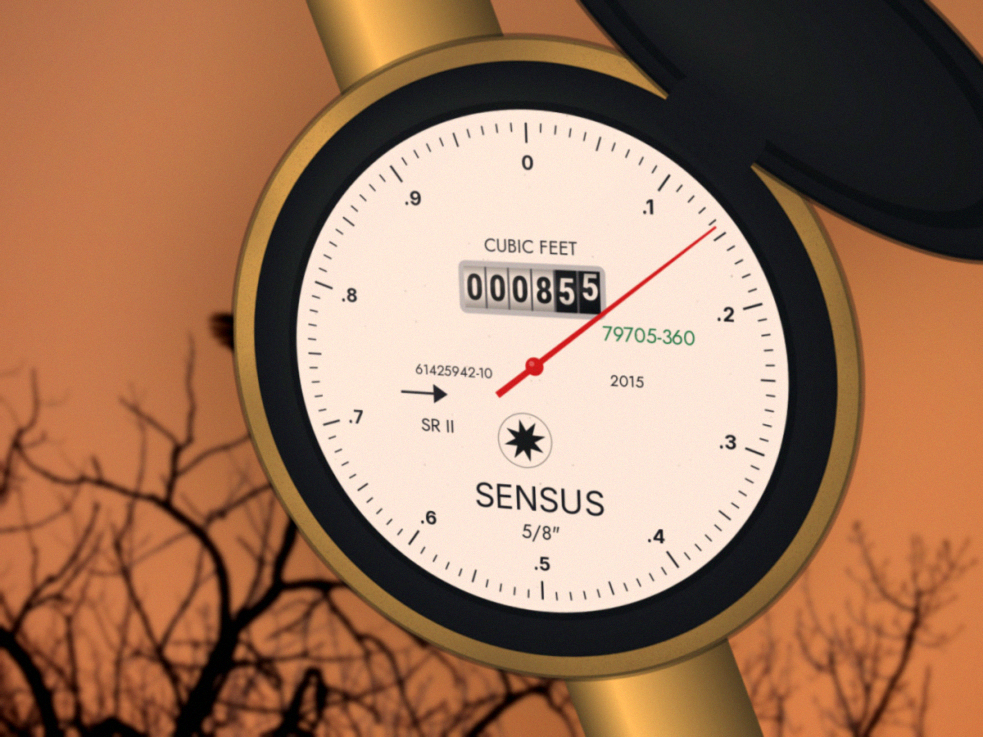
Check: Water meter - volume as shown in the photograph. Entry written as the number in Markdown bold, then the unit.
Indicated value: **855.14** ft³
